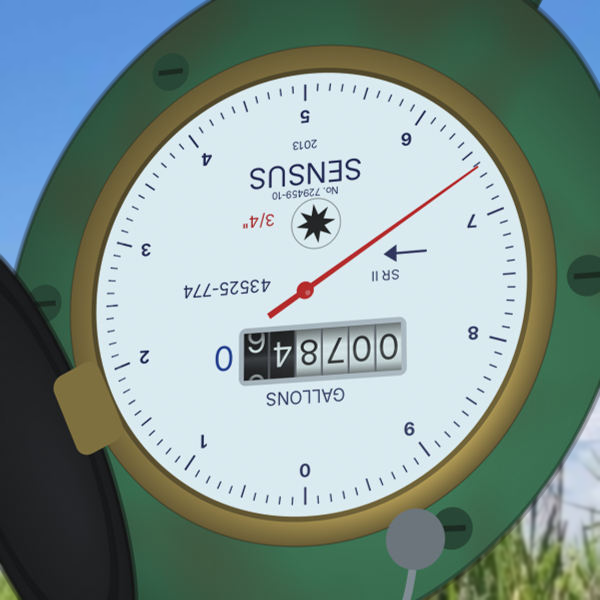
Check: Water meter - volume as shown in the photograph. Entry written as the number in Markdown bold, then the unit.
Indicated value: **78456.6** gal
